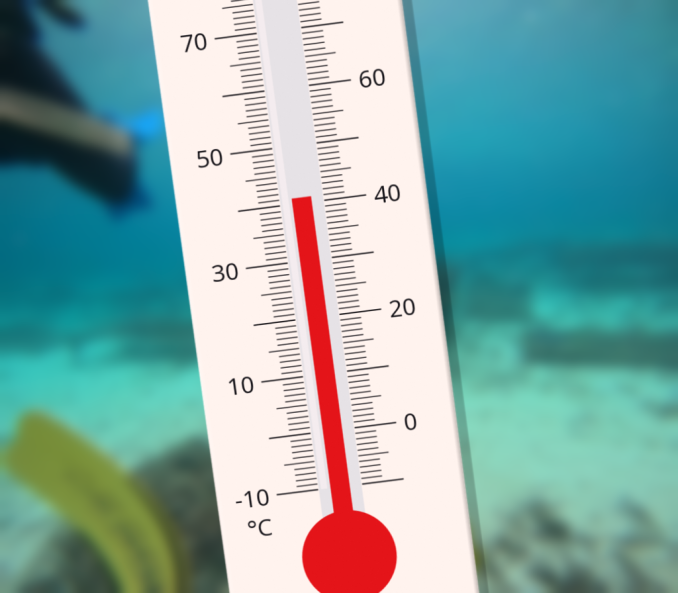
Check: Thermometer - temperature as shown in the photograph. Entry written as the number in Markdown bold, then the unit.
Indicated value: **41** °C
